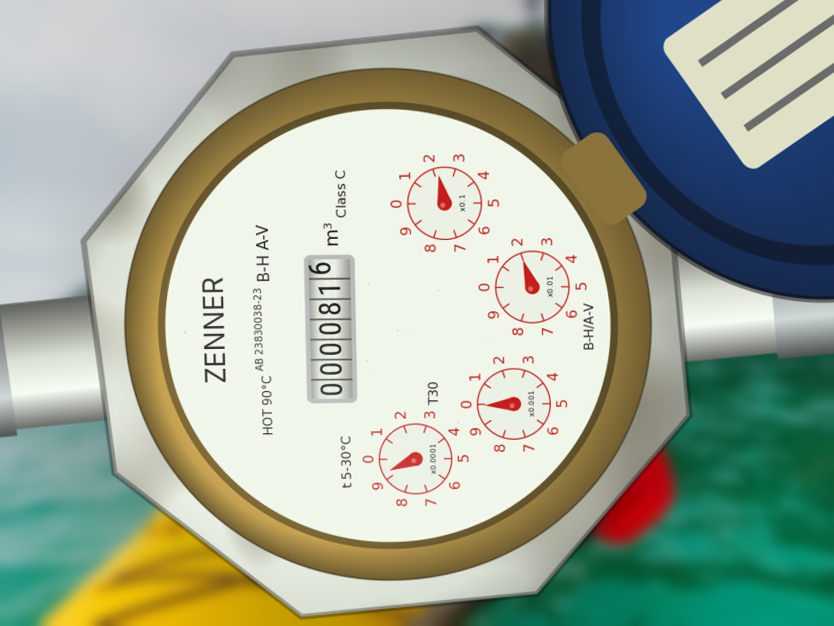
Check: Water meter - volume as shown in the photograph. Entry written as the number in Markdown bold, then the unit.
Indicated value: **816.2199** m³
